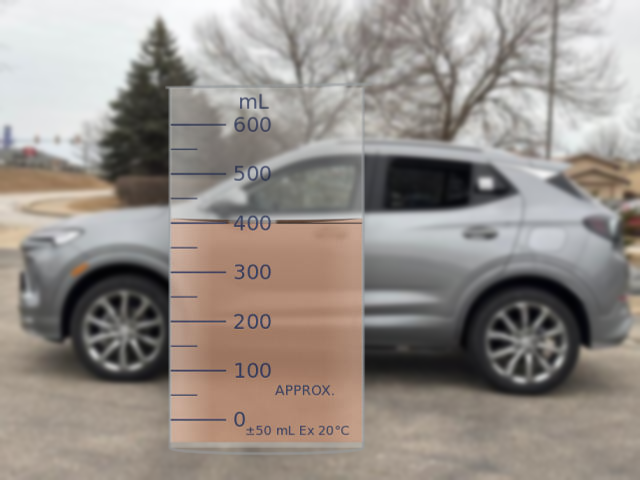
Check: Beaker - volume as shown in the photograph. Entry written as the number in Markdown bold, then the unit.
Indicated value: **400** mL
